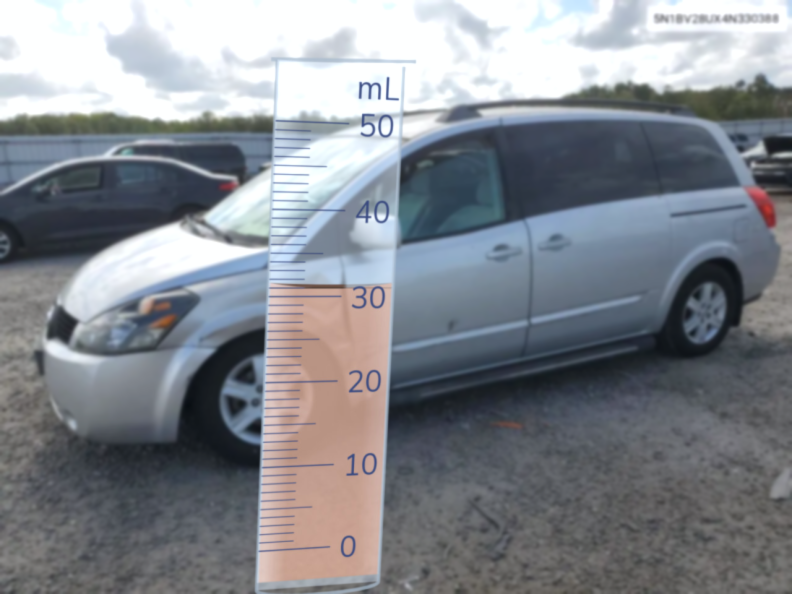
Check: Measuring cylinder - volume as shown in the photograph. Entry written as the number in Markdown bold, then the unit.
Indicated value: **31** mL
